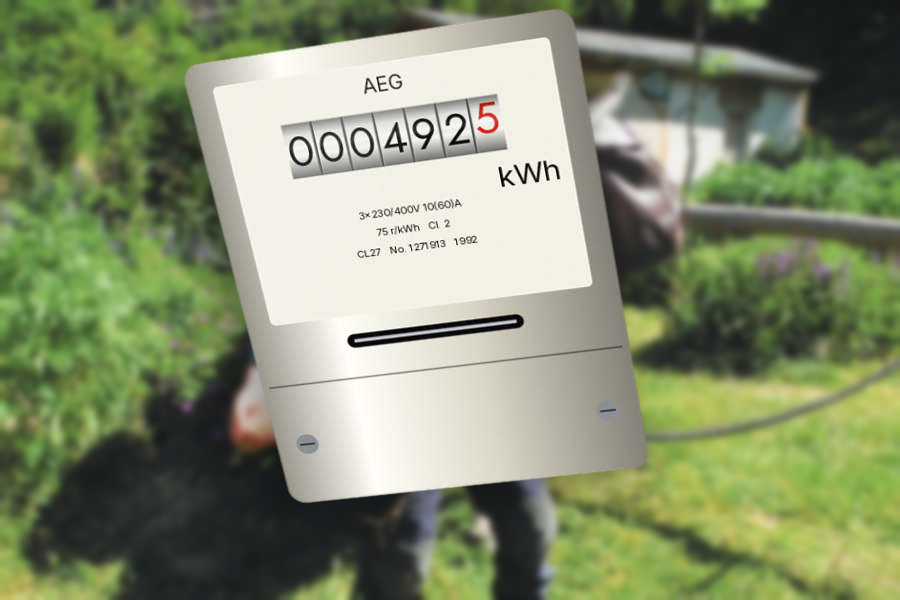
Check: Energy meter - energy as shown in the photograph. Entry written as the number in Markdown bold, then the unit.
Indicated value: **492.5** kWh
